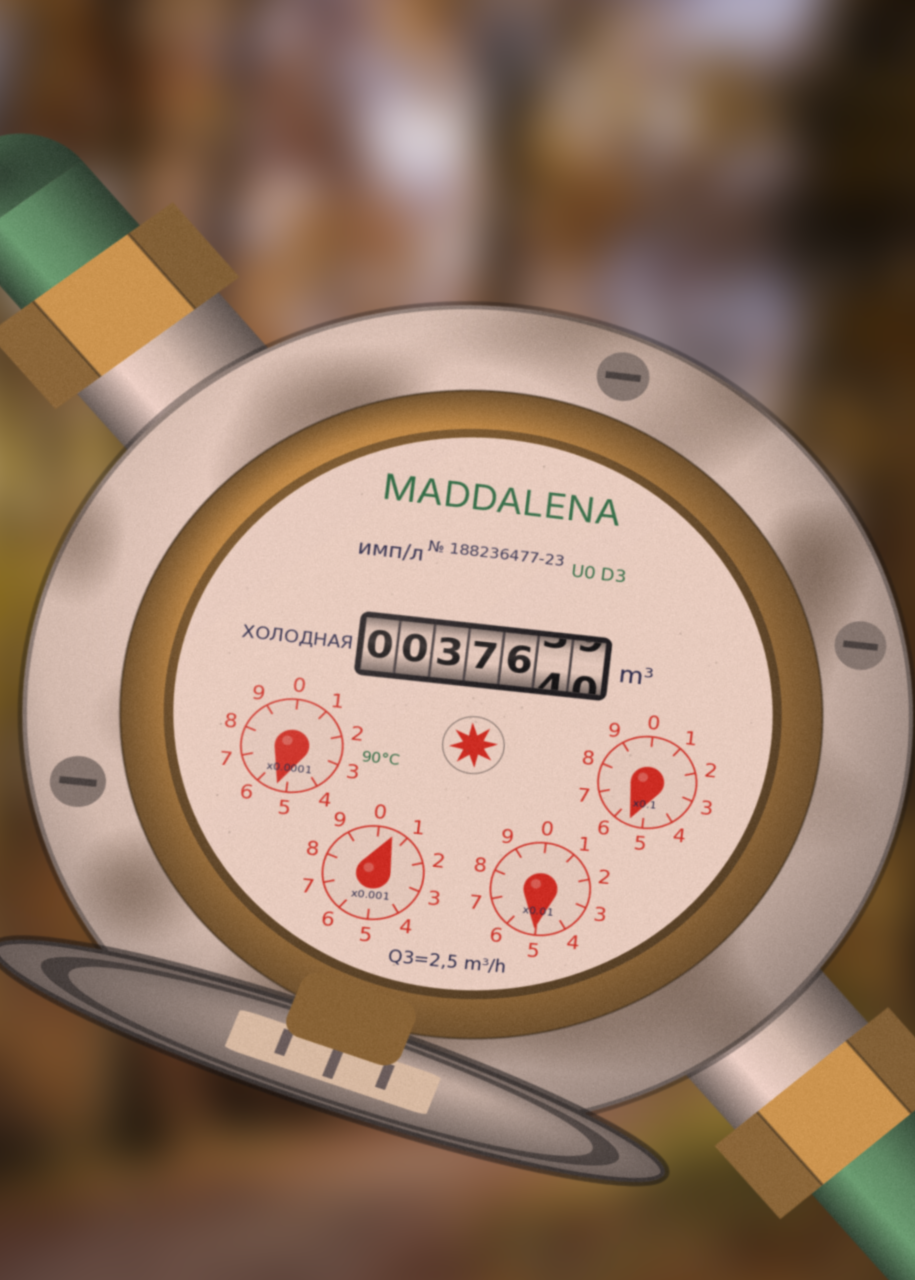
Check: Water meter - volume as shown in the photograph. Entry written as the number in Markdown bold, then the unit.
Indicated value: **37639.5505** m³
